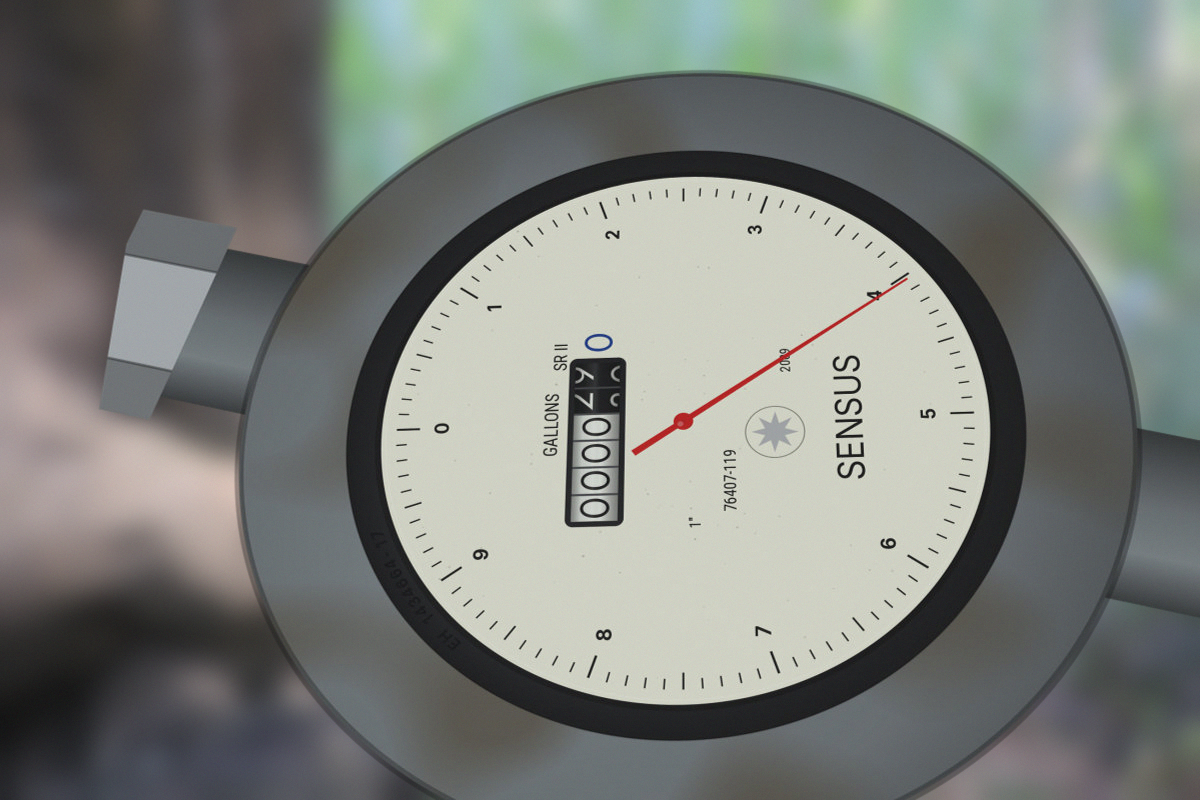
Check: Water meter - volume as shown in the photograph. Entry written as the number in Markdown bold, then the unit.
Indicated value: **294.0** gal
